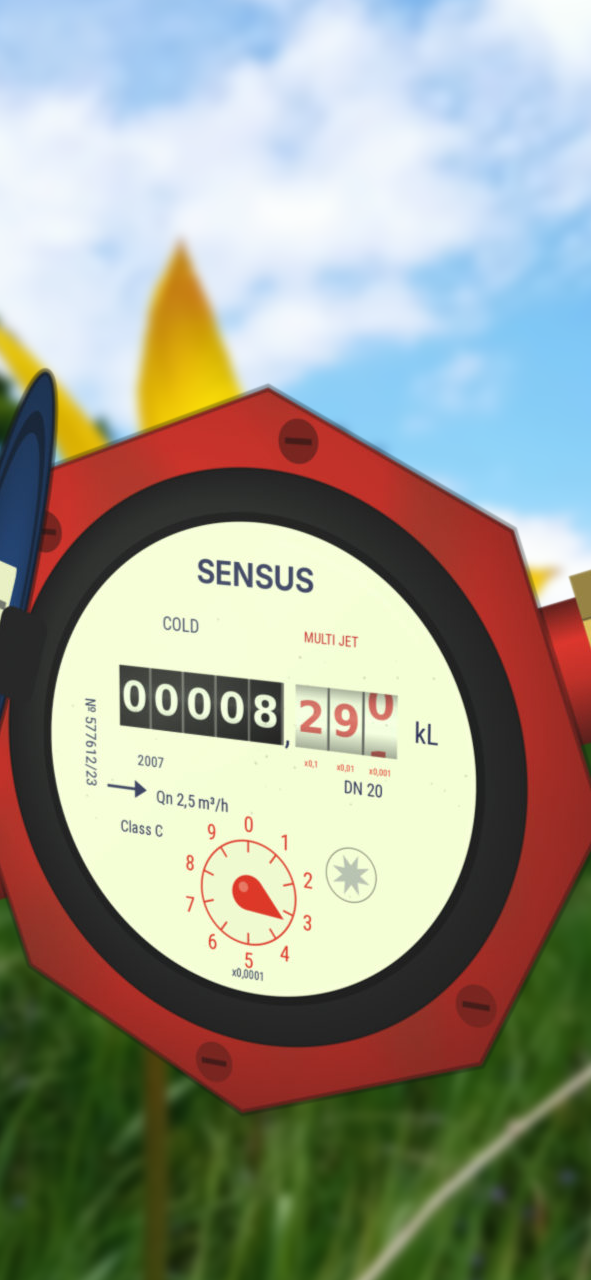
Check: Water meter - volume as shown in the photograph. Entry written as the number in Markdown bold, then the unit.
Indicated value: **8.2903** kL
